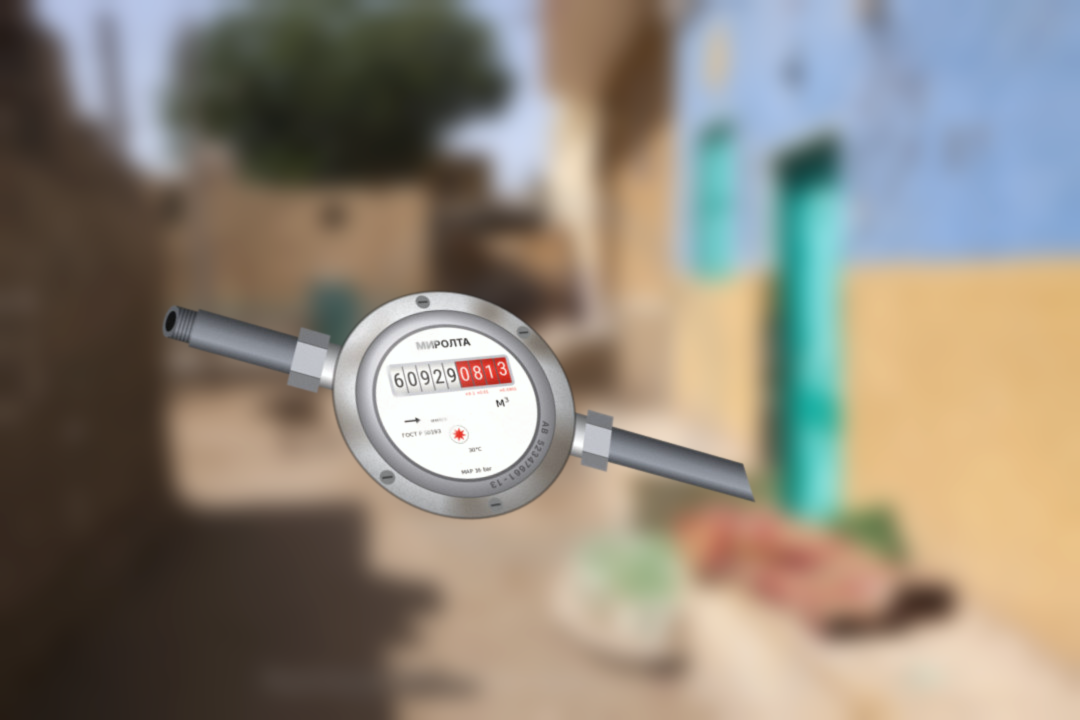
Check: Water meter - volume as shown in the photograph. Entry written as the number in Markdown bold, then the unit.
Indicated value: **60929.0813** m³
